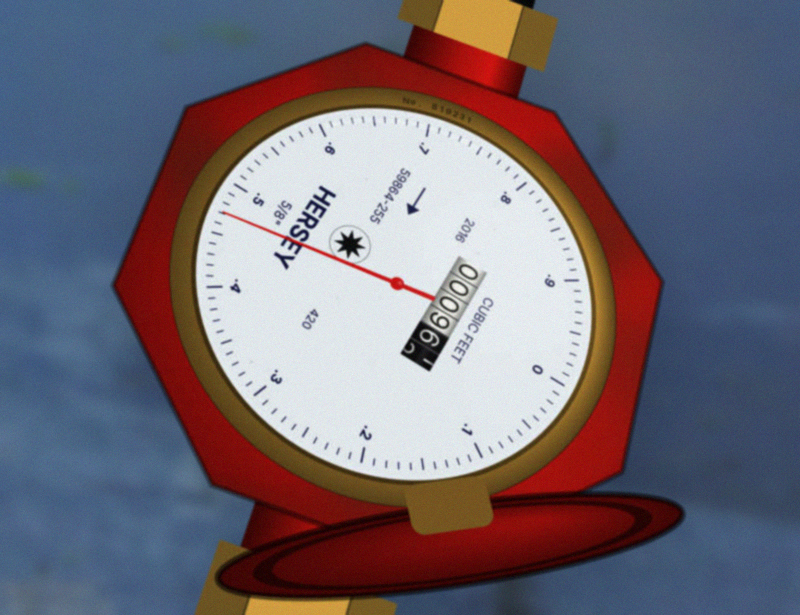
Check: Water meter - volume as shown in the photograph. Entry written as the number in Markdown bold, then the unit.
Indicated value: **961.47** ft³
